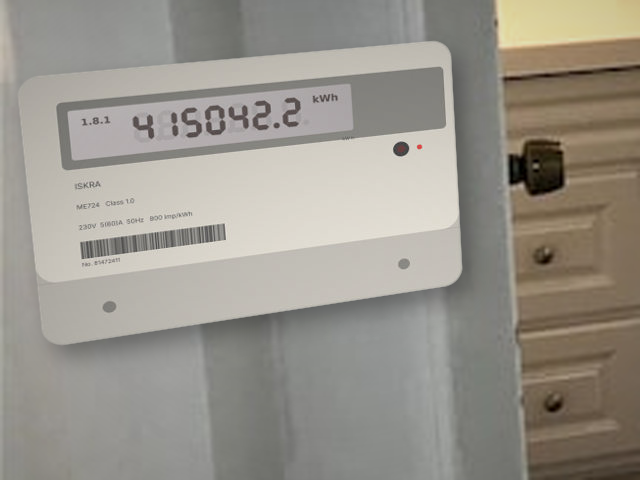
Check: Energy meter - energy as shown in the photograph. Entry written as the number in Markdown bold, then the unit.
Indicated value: **415042.2** kWh
